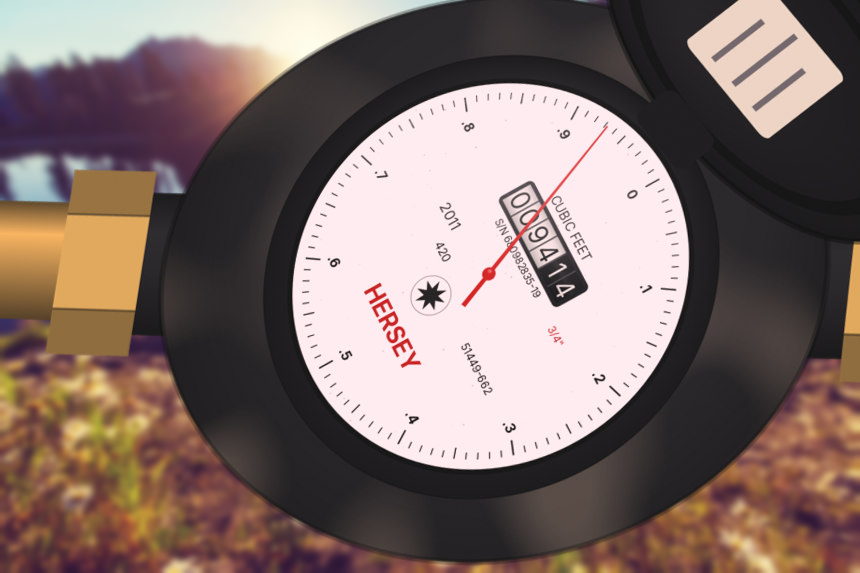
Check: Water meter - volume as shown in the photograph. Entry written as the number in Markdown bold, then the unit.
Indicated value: **9413.93** ft³
